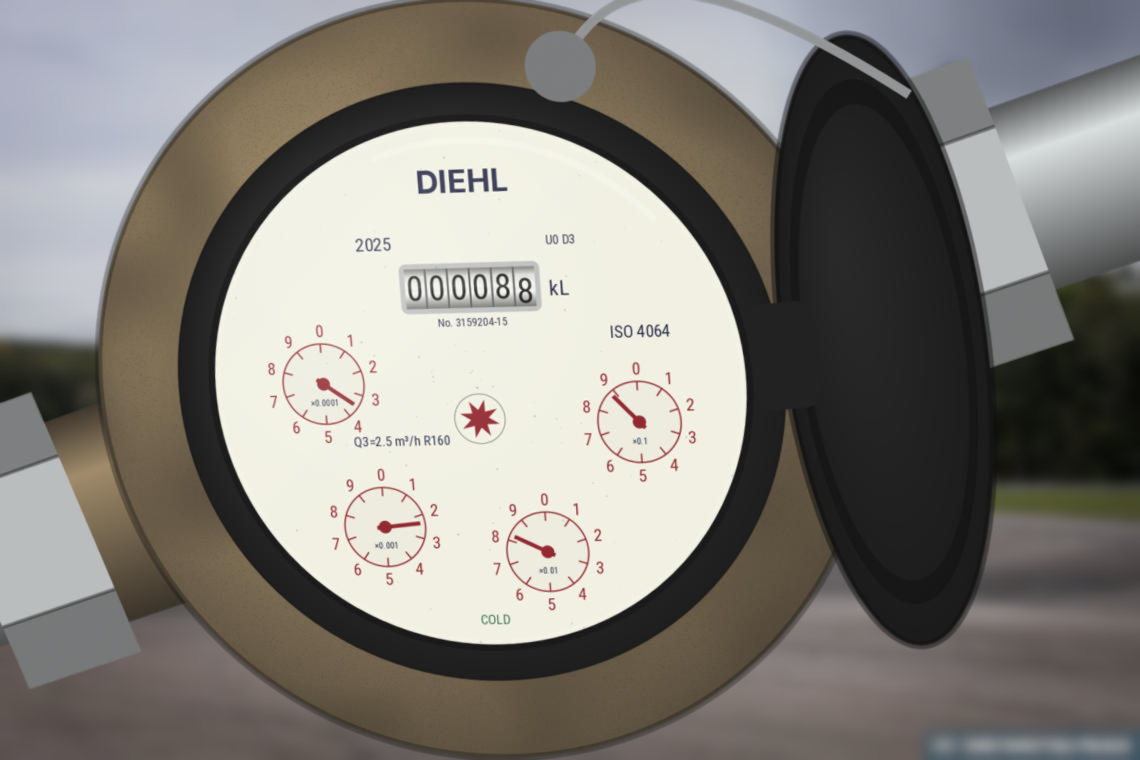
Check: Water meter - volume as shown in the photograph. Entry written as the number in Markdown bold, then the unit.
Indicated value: **87.8823** kL
